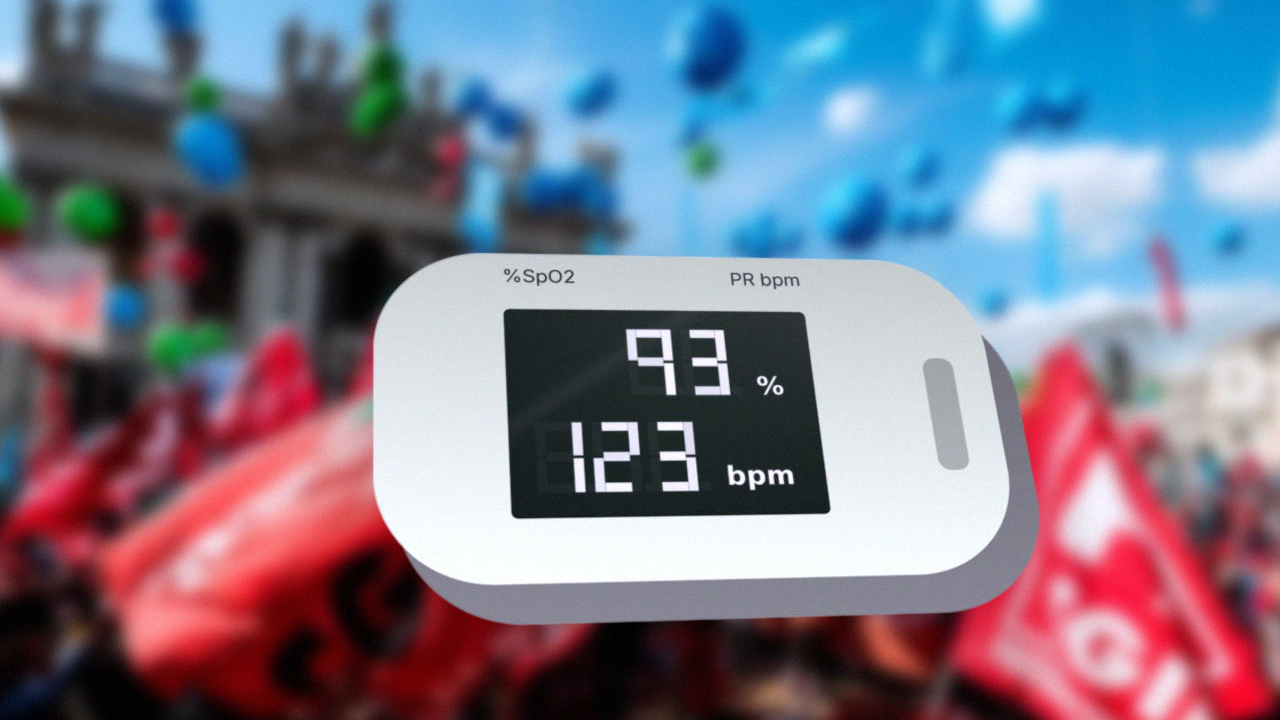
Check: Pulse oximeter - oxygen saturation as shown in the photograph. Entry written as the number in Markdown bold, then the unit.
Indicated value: **93** %
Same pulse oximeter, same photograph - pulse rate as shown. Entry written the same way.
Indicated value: **123** bpm
